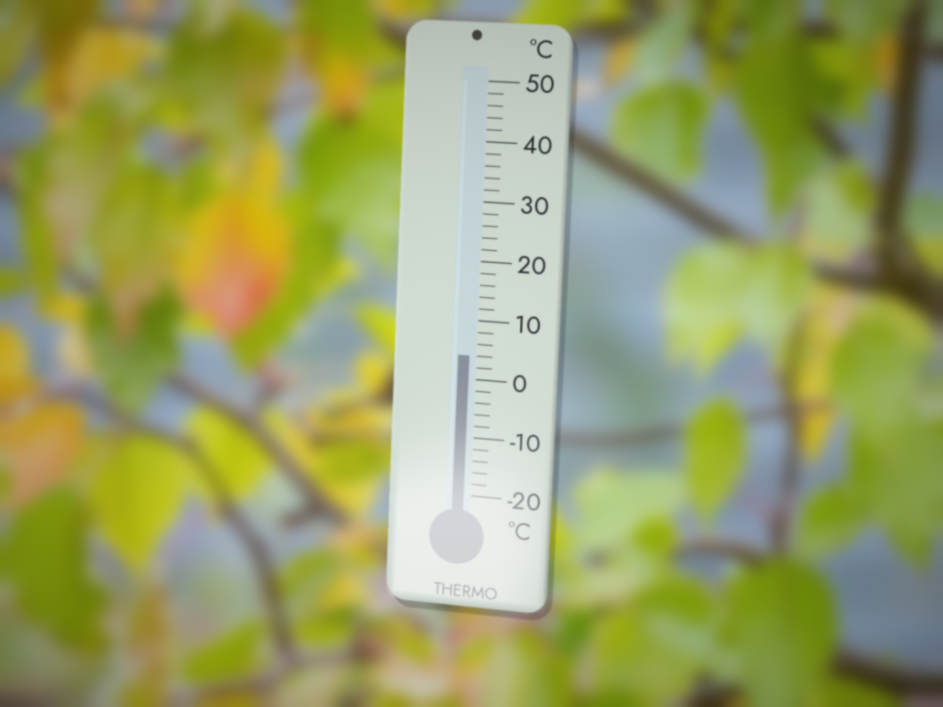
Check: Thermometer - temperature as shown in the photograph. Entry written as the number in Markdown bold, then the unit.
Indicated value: **4** °C
